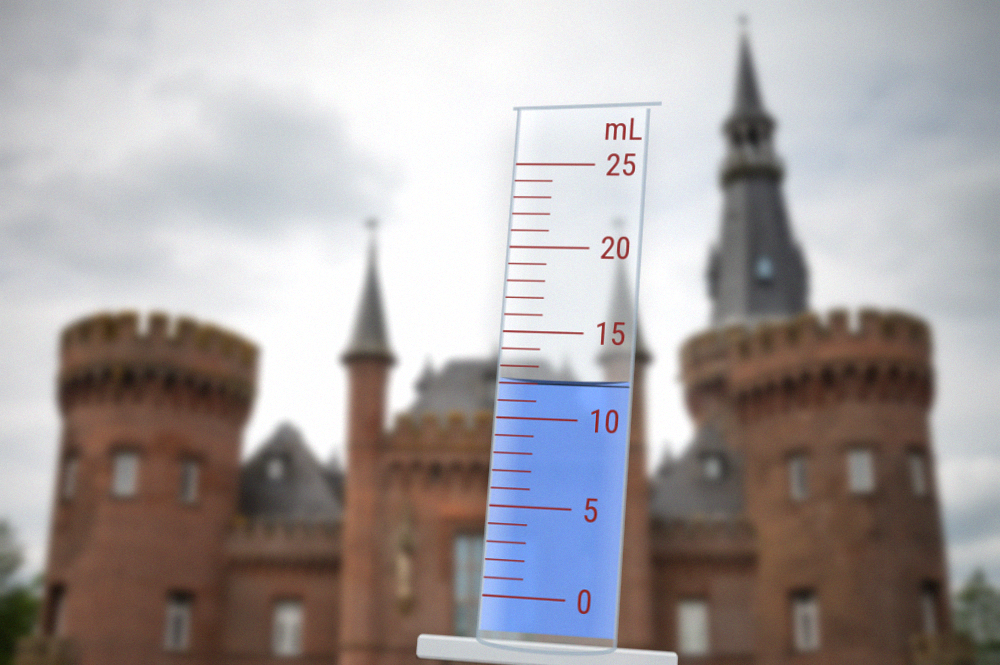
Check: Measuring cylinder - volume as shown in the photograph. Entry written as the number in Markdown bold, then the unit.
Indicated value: **12** mL
